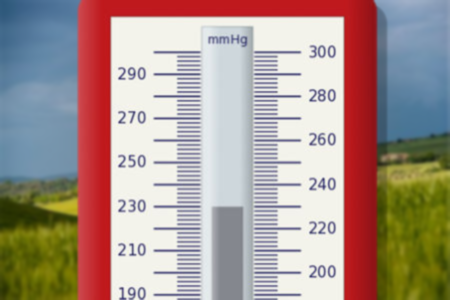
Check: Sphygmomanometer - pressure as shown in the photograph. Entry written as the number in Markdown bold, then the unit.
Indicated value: **230** mmHg
